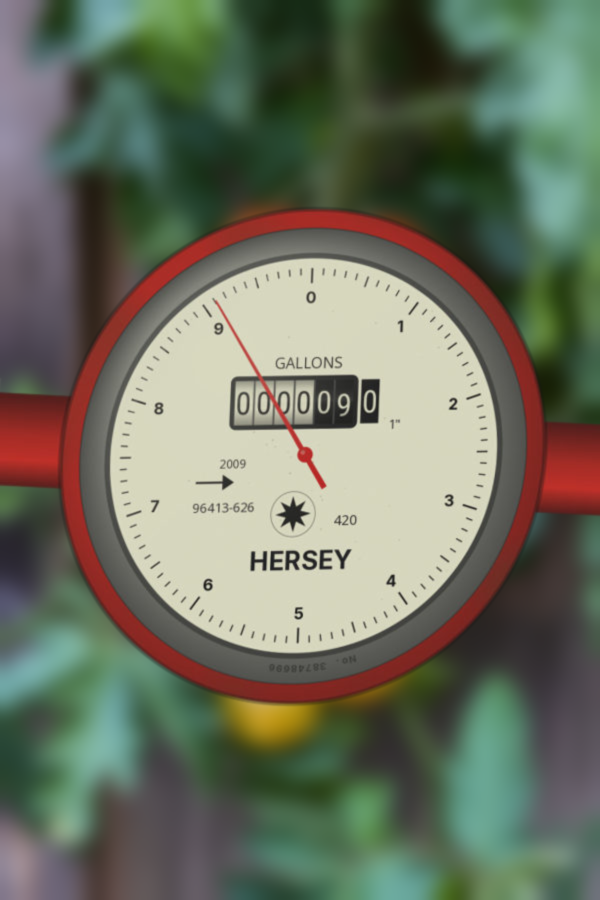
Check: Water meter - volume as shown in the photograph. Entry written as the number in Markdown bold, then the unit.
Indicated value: **89.1** gal
